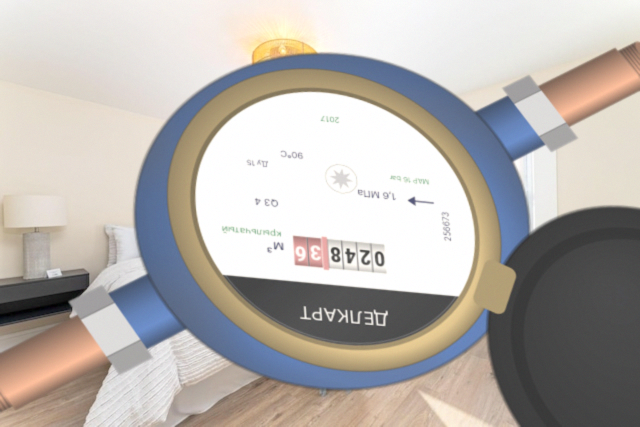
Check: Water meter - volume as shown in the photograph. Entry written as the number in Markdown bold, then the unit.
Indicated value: **248.36** m³
